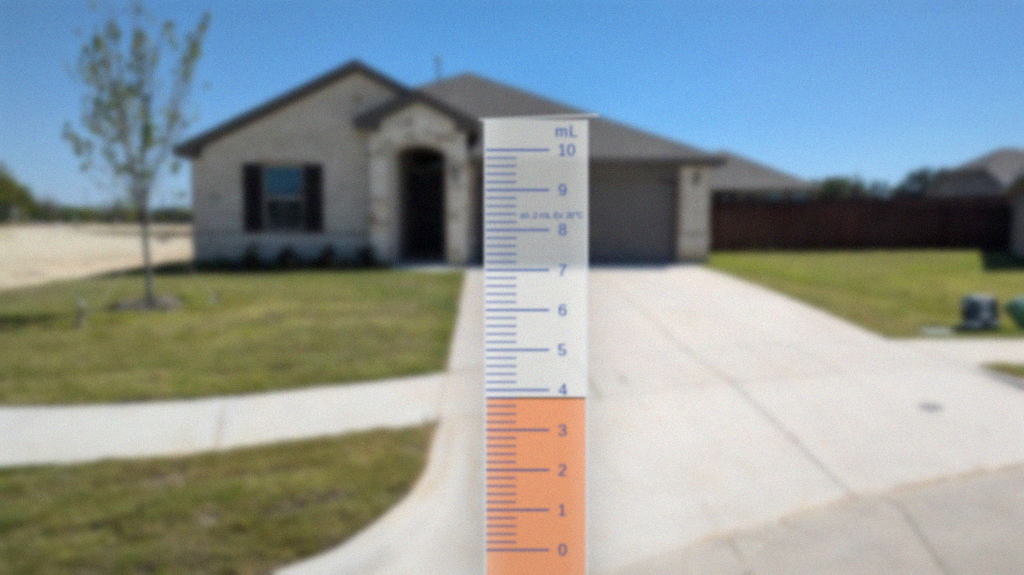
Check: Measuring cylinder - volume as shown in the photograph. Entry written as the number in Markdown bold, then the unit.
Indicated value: **3.8** mL
